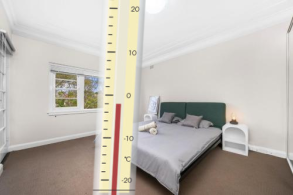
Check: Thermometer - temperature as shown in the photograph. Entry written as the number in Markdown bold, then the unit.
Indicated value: **-2** °C
